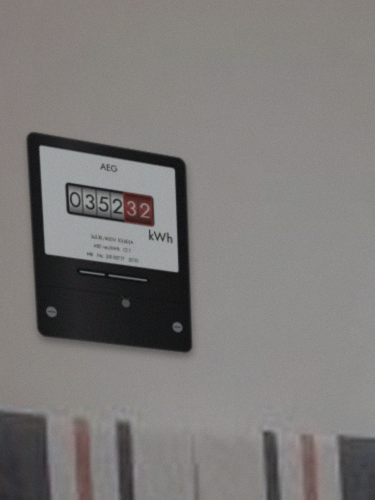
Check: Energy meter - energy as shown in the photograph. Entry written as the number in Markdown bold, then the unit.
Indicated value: **352.32** kWh
